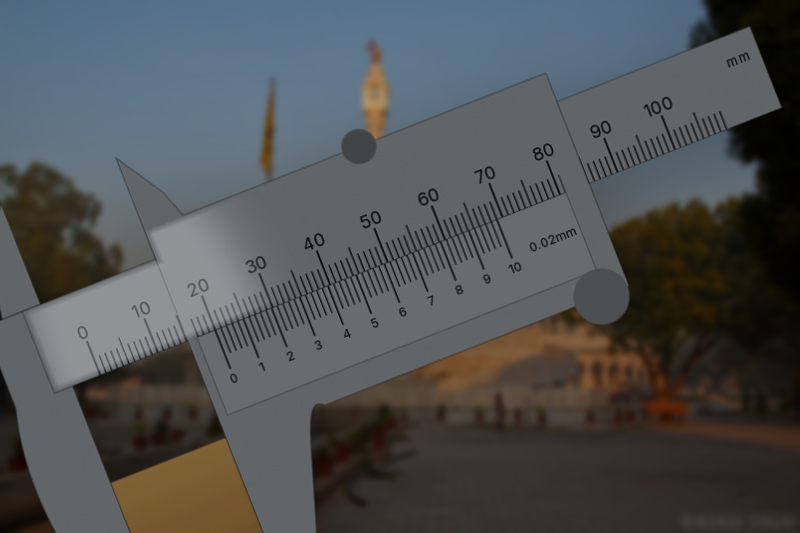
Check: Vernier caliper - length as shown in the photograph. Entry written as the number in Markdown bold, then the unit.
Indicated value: **20.0** mm
